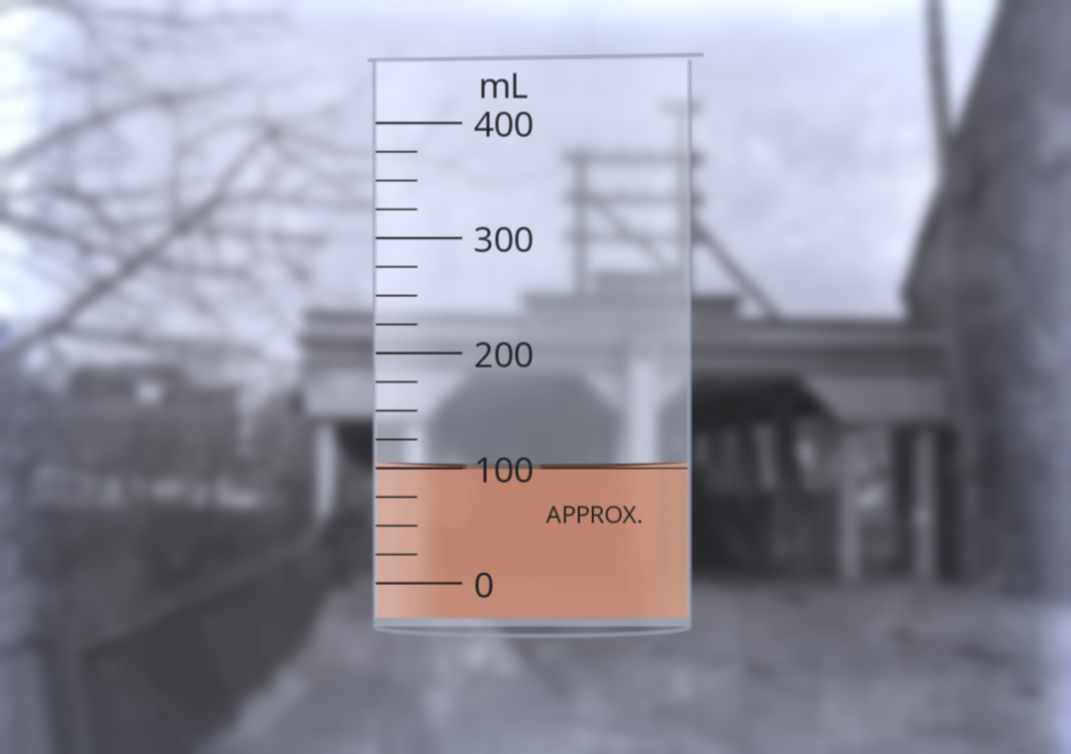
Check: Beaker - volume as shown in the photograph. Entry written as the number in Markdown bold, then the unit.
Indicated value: **100** mL
